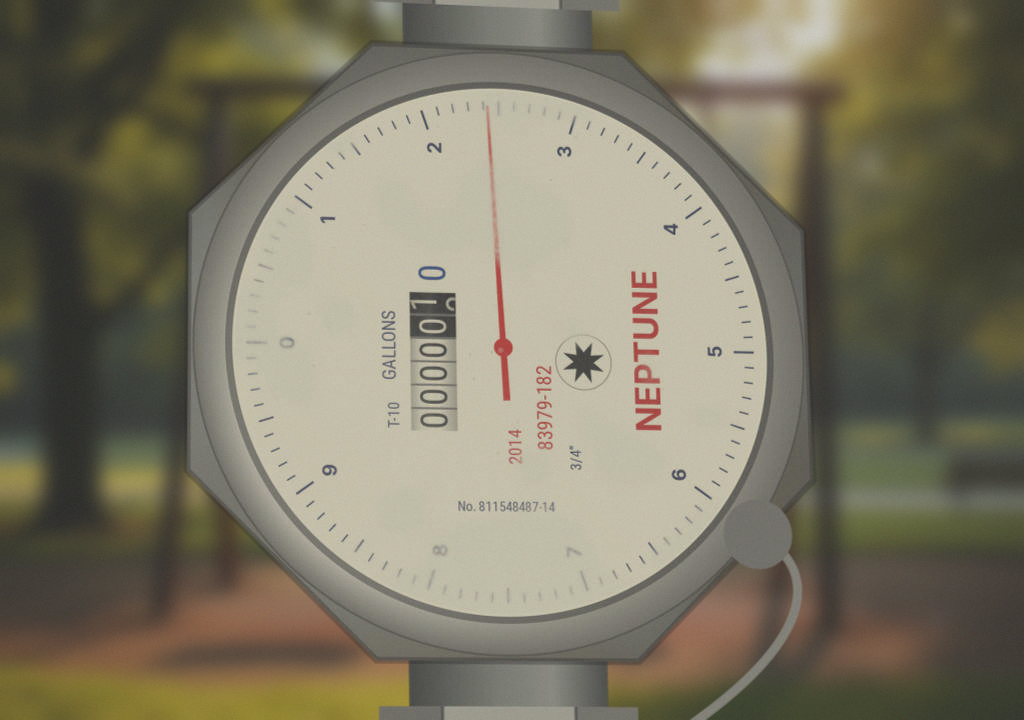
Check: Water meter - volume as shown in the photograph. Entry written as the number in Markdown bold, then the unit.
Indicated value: **12.4** gal
